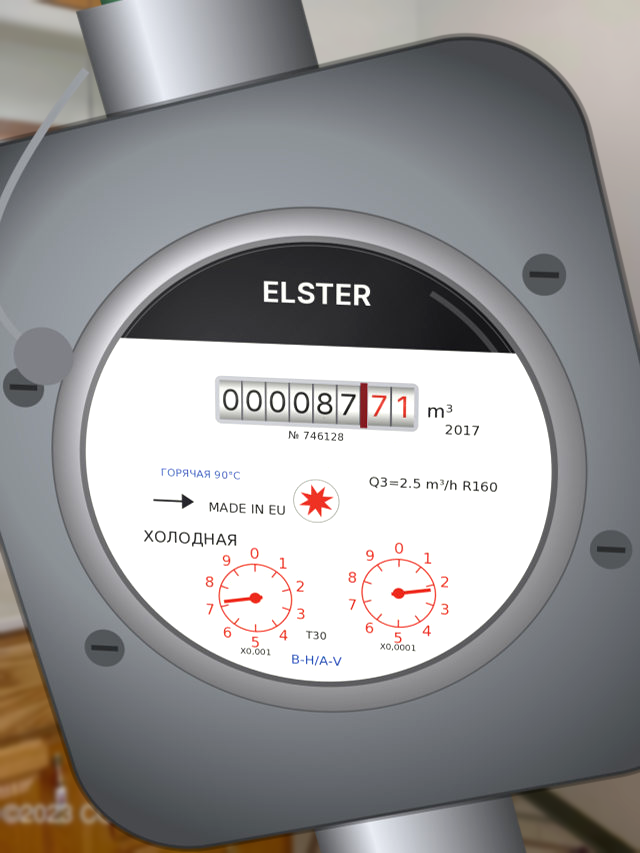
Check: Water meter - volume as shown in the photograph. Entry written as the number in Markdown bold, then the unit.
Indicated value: **87.7172** m³
